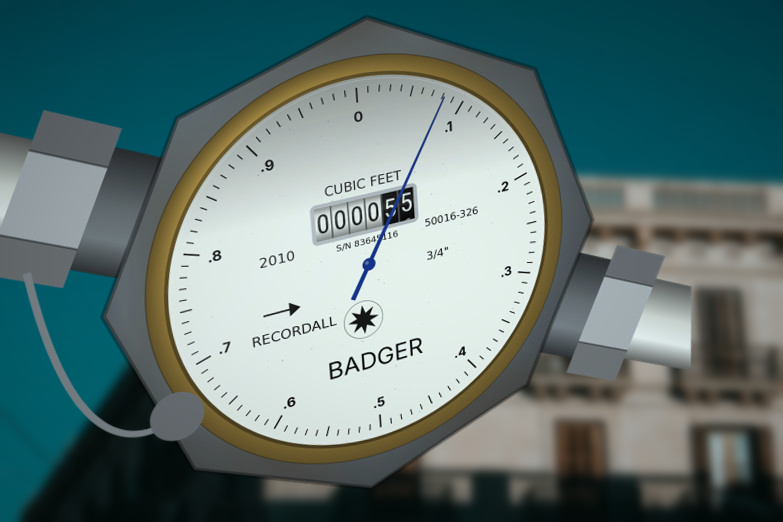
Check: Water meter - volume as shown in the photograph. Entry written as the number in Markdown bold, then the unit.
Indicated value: **55.08** ft³
